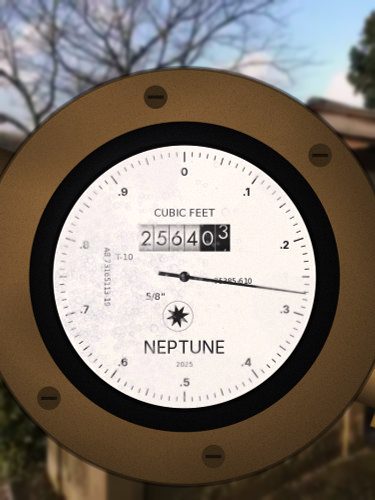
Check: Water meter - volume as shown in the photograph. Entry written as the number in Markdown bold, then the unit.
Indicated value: **256403.27** ft³
